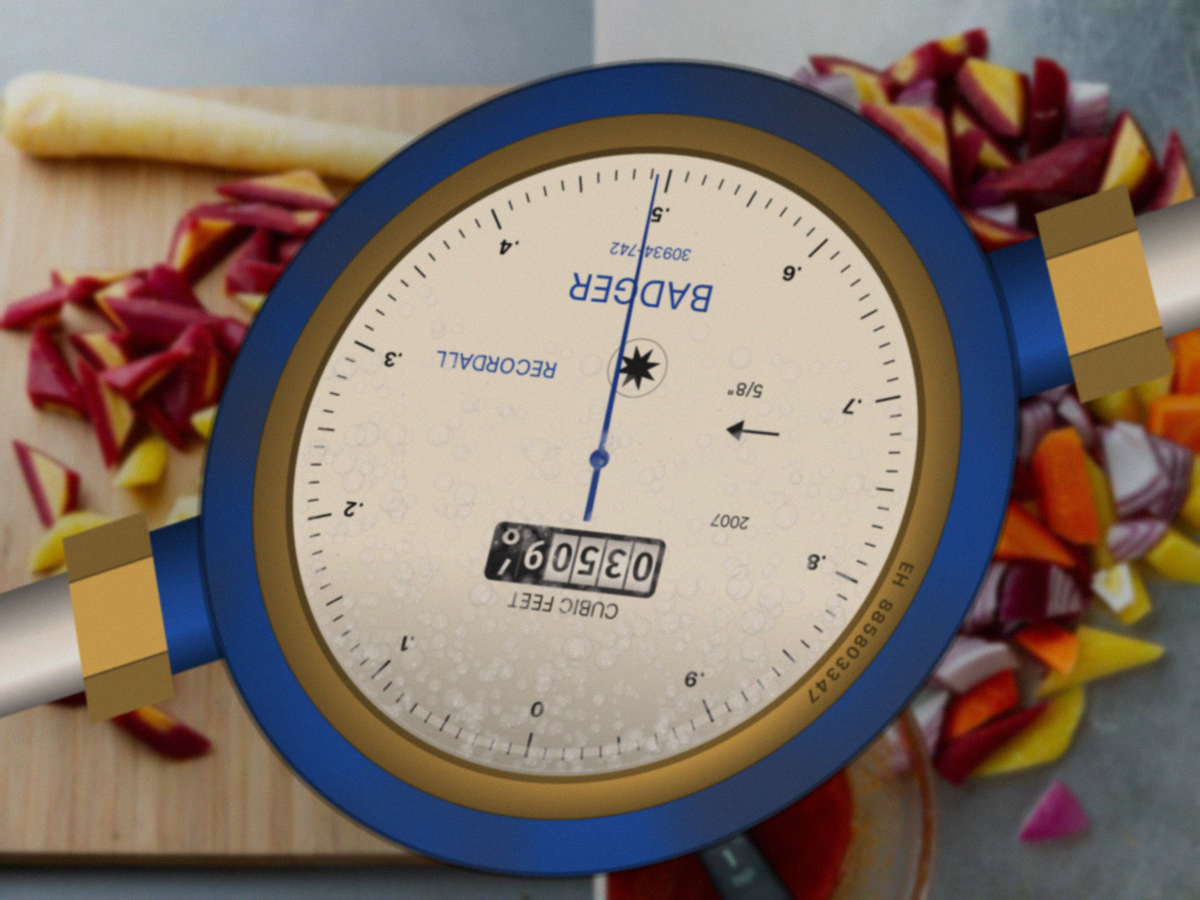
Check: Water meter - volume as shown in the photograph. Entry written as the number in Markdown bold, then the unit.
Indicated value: **35097.49** ft³
